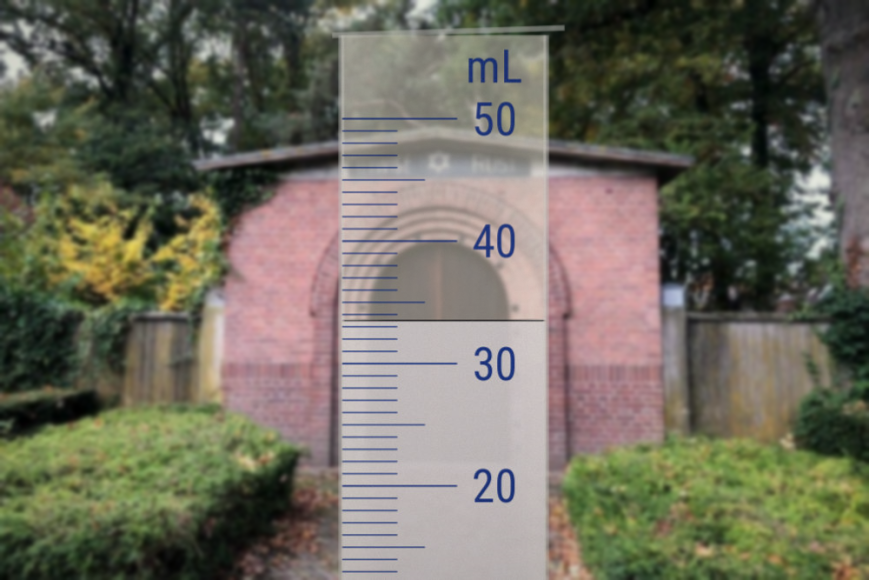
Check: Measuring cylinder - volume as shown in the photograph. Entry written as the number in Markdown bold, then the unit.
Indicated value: **33.5** mL
